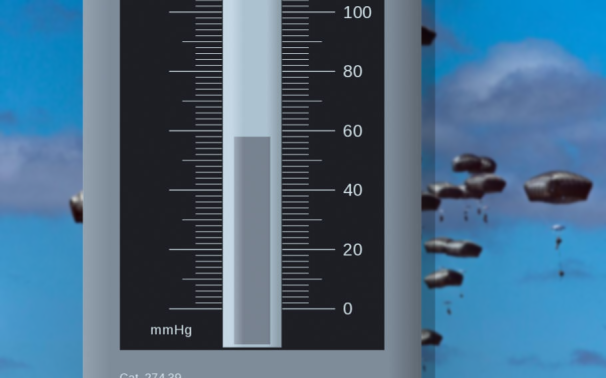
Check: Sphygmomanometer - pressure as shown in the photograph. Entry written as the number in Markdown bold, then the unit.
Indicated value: **58** mmHg
